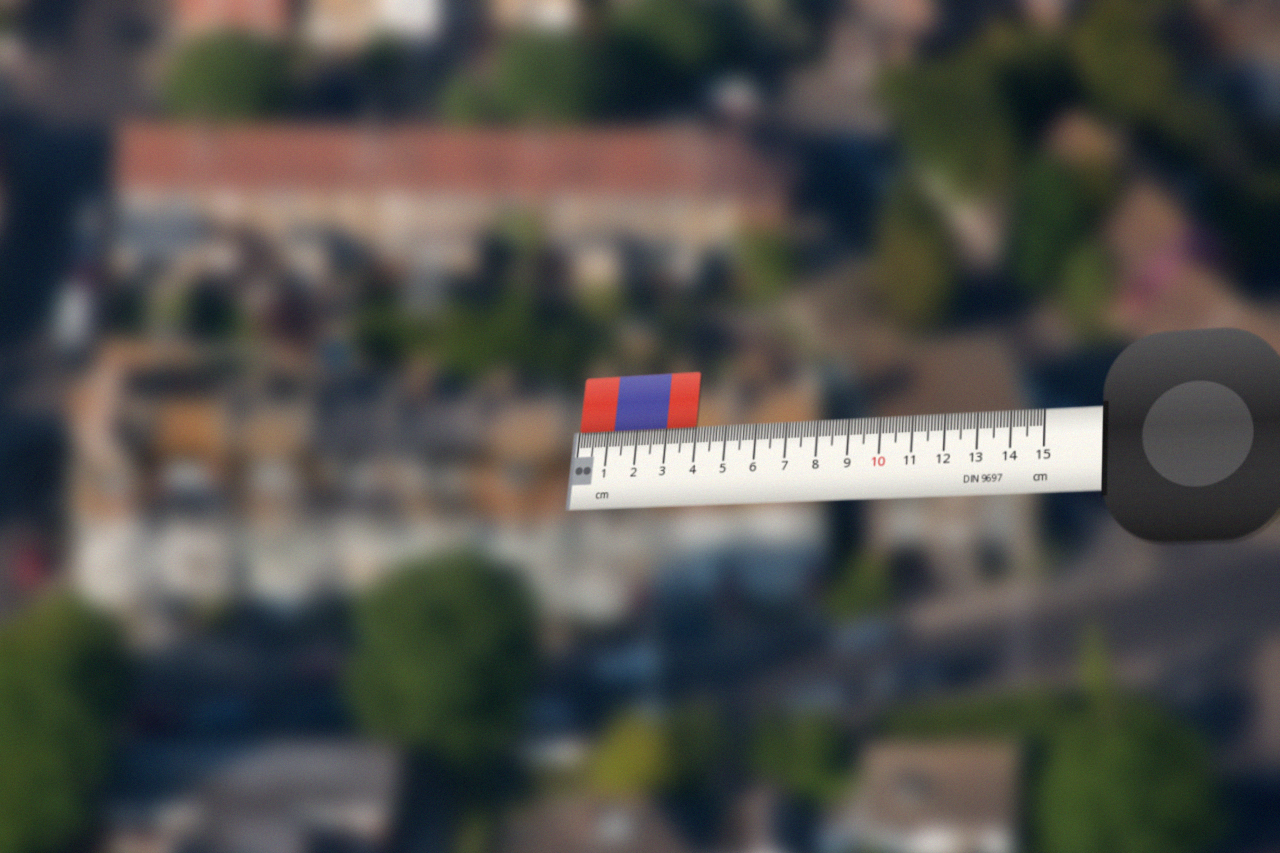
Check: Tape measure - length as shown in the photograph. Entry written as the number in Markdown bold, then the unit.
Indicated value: **4** cm
